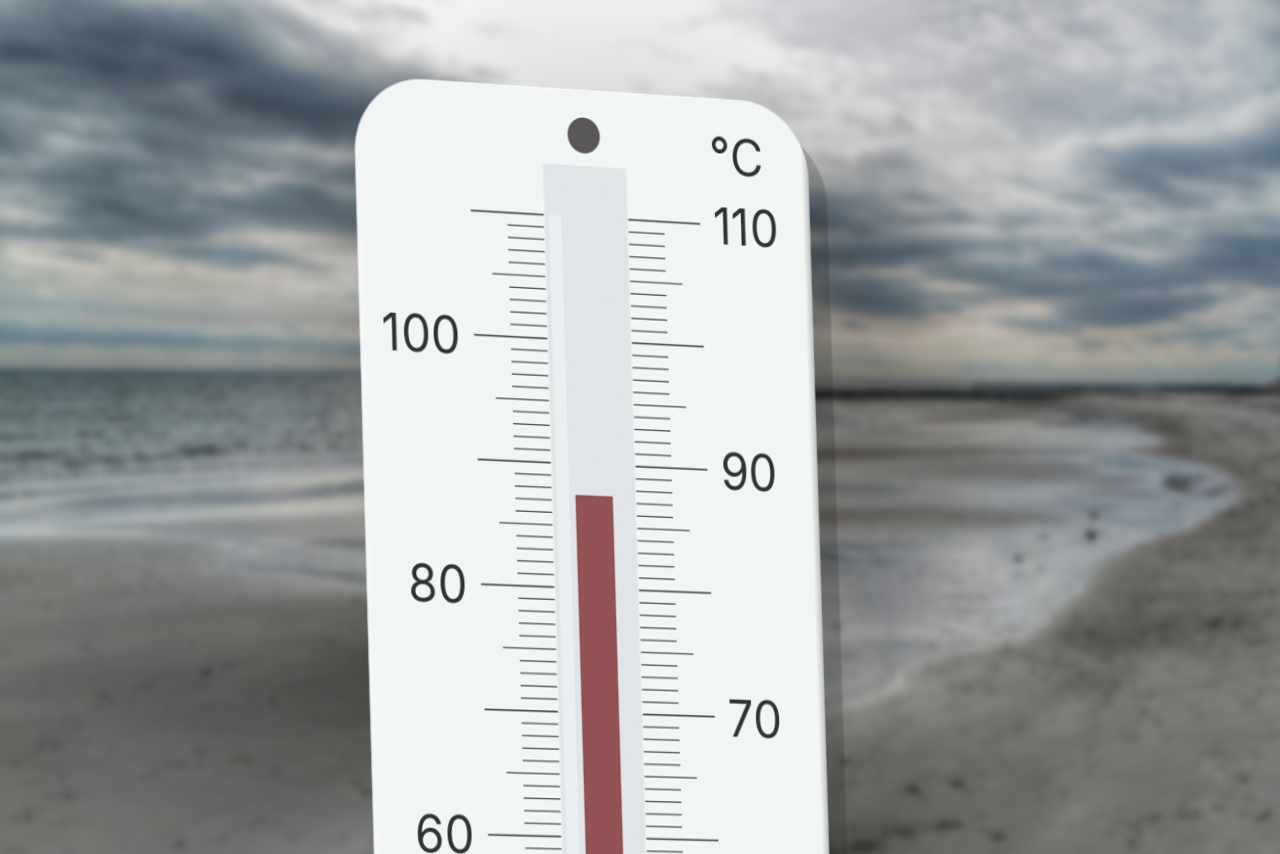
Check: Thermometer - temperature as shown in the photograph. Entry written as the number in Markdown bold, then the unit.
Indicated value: **87.5** °C
